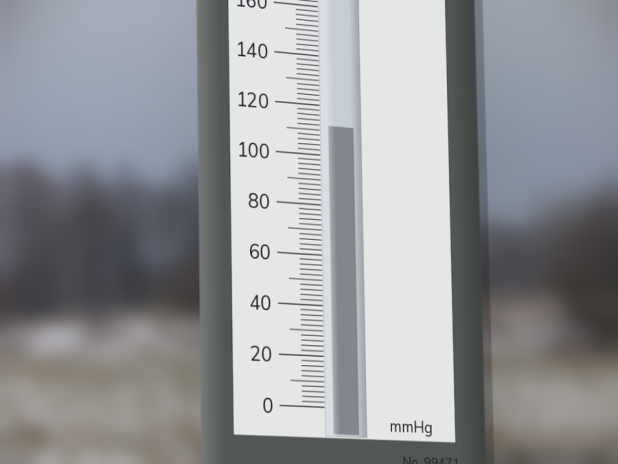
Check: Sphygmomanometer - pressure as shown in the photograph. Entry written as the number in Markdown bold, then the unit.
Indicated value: **112** mmHg
